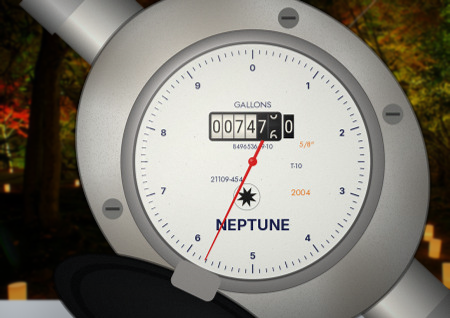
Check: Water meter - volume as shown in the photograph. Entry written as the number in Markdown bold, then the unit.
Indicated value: **74755.7** gal
